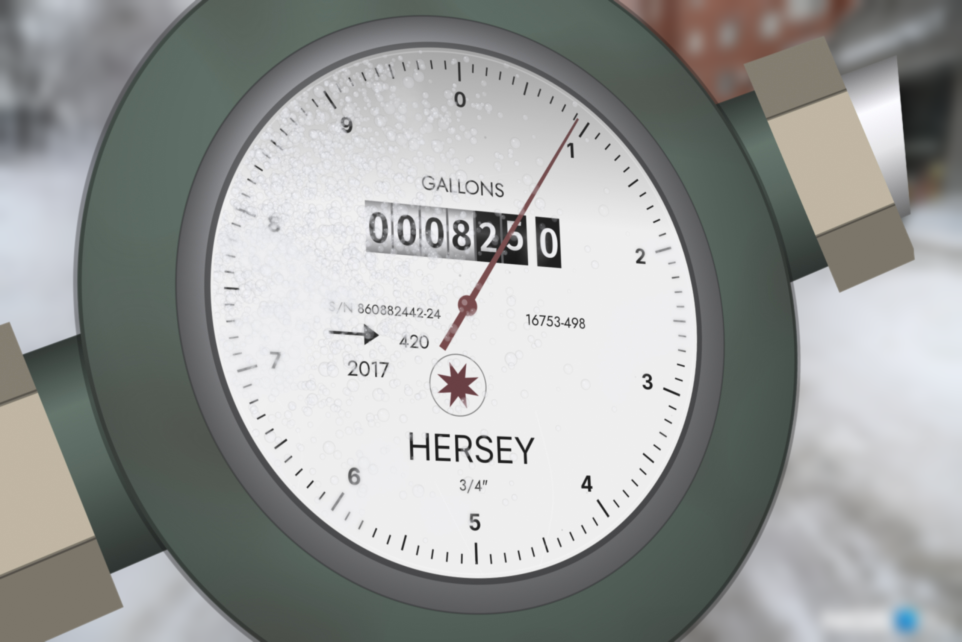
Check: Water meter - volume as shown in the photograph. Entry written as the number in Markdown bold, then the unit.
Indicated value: **8250.9** gal
